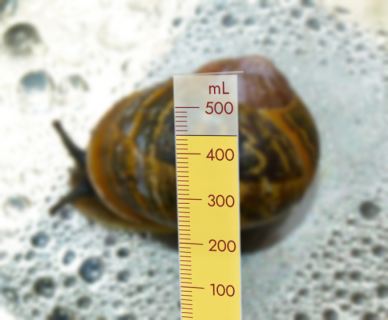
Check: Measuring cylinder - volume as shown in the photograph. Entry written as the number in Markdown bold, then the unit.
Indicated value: **440** mL
